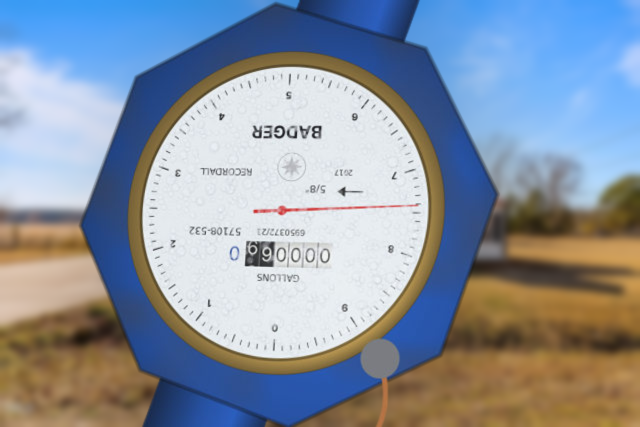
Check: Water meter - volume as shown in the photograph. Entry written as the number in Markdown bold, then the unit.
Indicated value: **687.4** gal
